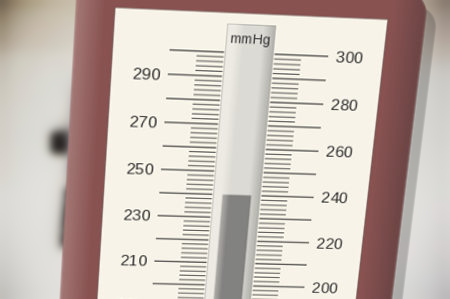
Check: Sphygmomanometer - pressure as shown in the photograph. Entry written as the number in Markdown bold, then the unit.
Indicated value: **240** mmHg
